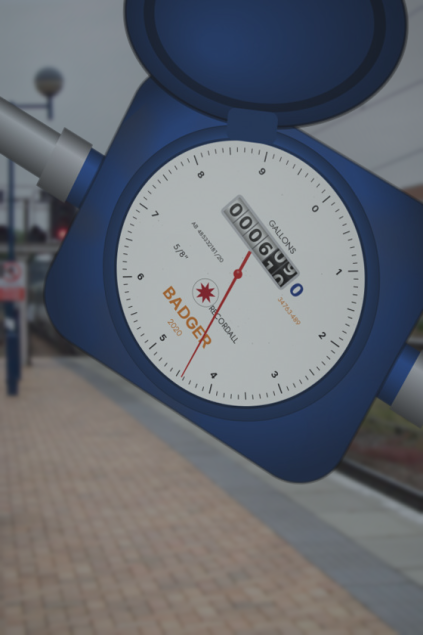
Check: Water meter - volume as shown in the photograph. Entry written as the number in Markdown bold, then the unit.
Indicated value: **6094.4** gal
